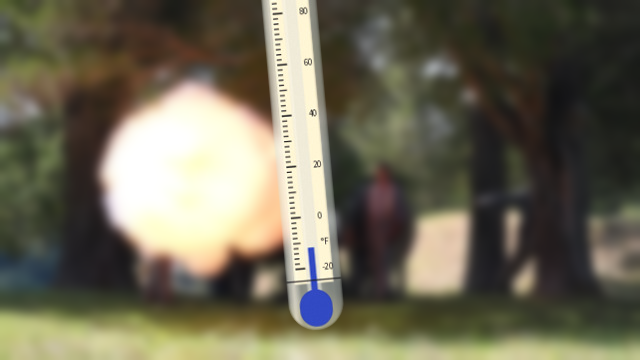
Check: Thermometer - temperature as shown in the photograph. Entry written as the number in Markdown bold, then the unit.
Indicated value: **-12** °F
